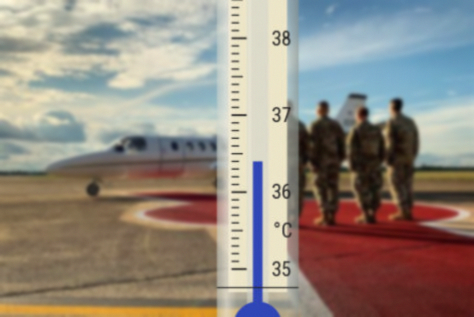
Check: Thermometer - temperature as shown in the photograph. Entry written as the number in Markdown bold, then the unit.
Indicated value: **36.4** °C
